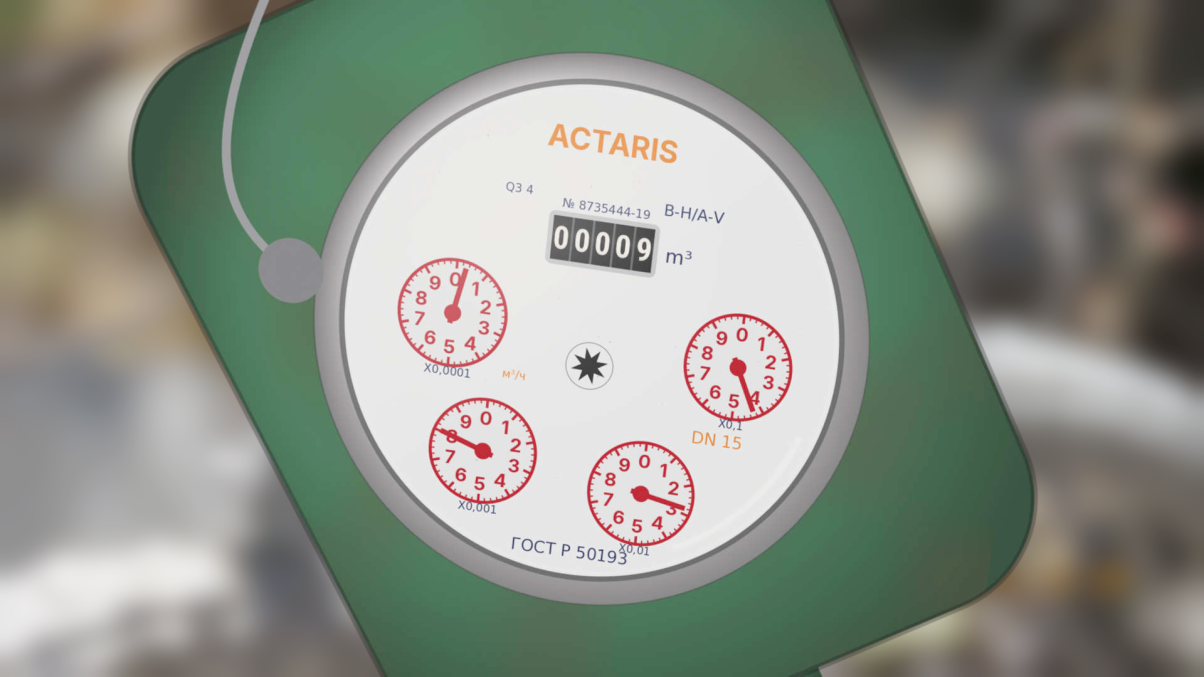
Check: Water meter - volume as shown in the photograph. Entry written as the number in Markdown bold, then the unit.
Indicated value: **9.4280** m³
